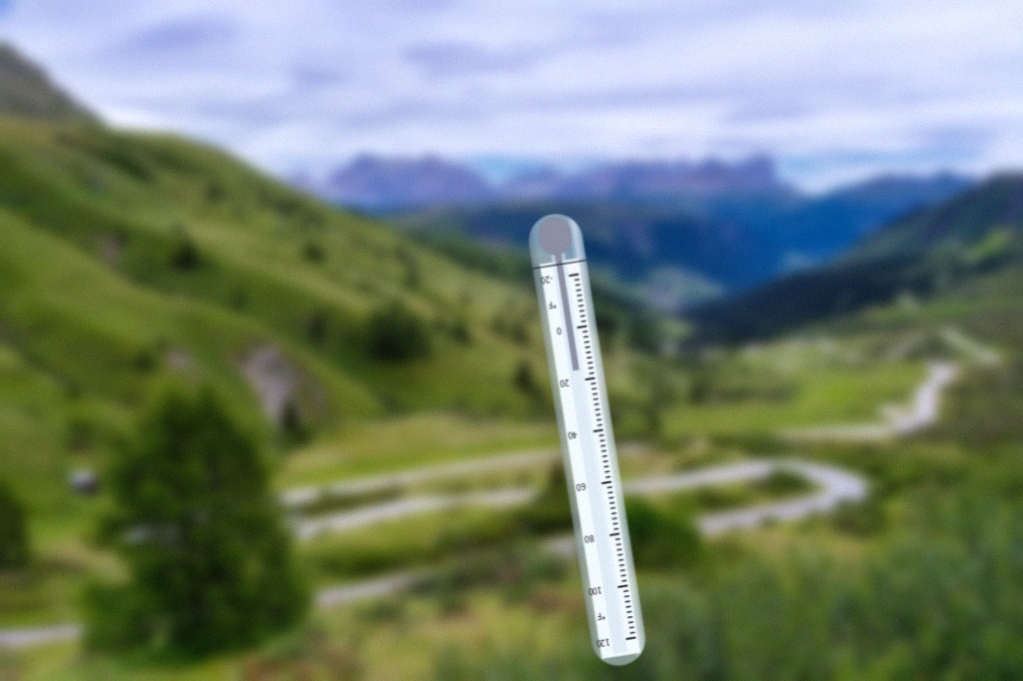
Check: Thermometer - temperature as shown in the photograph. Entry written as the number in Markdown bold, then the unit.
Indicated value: **16** °F
